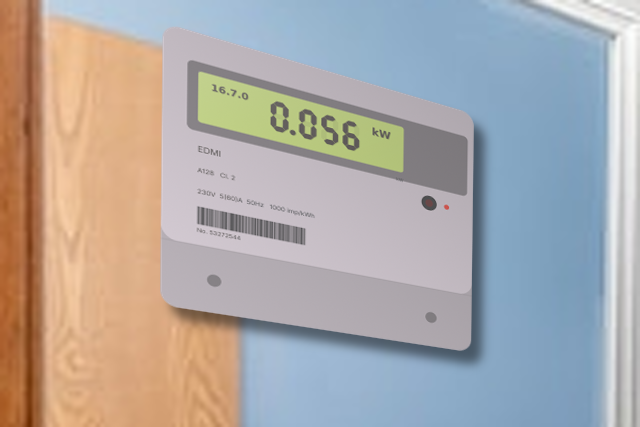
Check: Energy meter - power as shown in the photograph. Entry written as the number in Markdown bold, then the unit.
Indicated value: **0.056** kW
